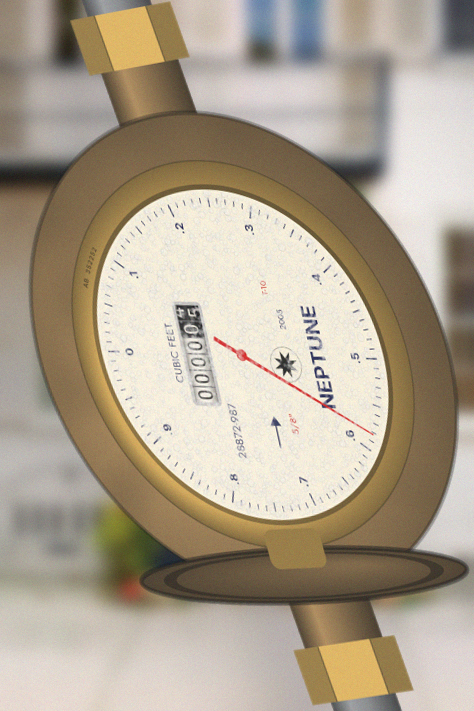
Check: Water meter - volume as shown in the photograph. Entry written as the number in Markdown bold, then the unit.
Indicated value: **4.58** ft³
